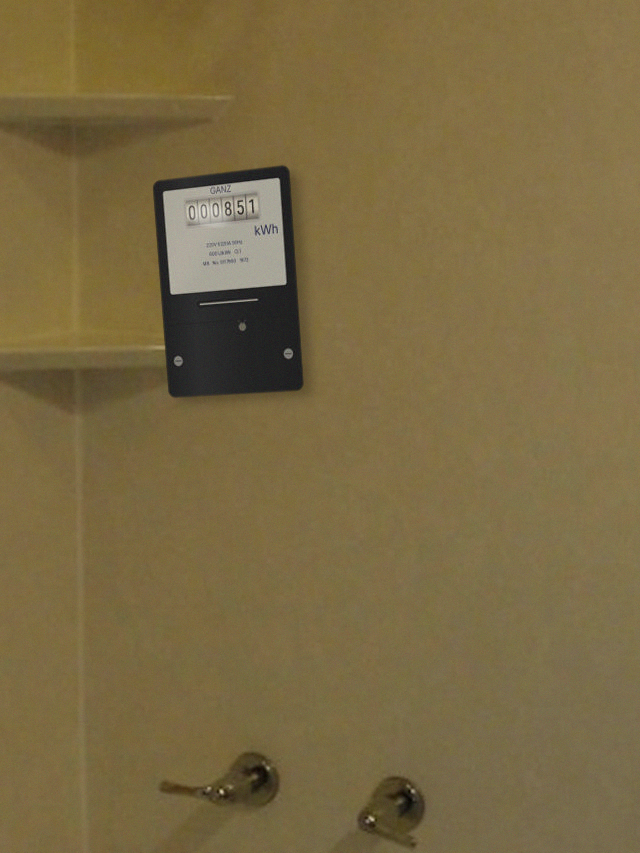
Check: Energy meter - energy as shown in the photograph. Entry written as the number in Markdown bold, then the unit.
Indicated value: **851** kWh
